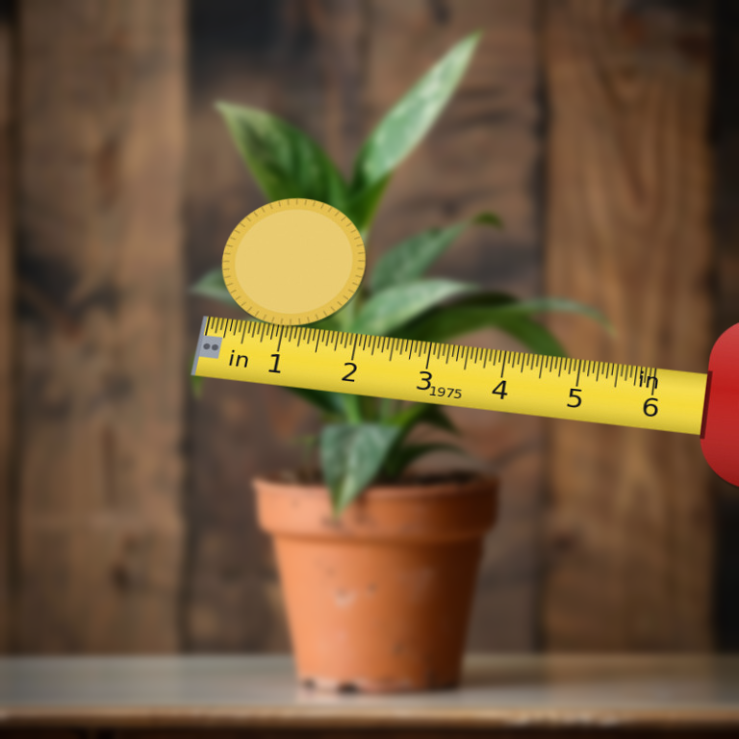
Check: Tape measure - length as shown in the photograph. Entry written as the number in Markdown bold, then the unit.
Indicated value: **1.9375** in
